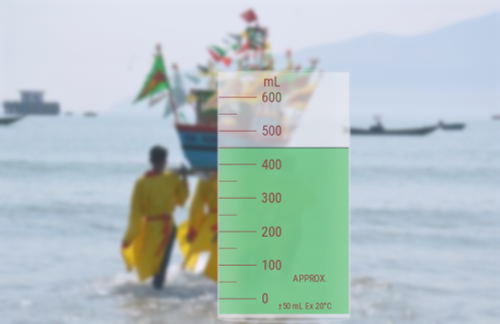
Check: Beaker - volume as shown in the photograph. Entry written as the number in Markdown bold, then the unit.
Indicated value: **450** mL
